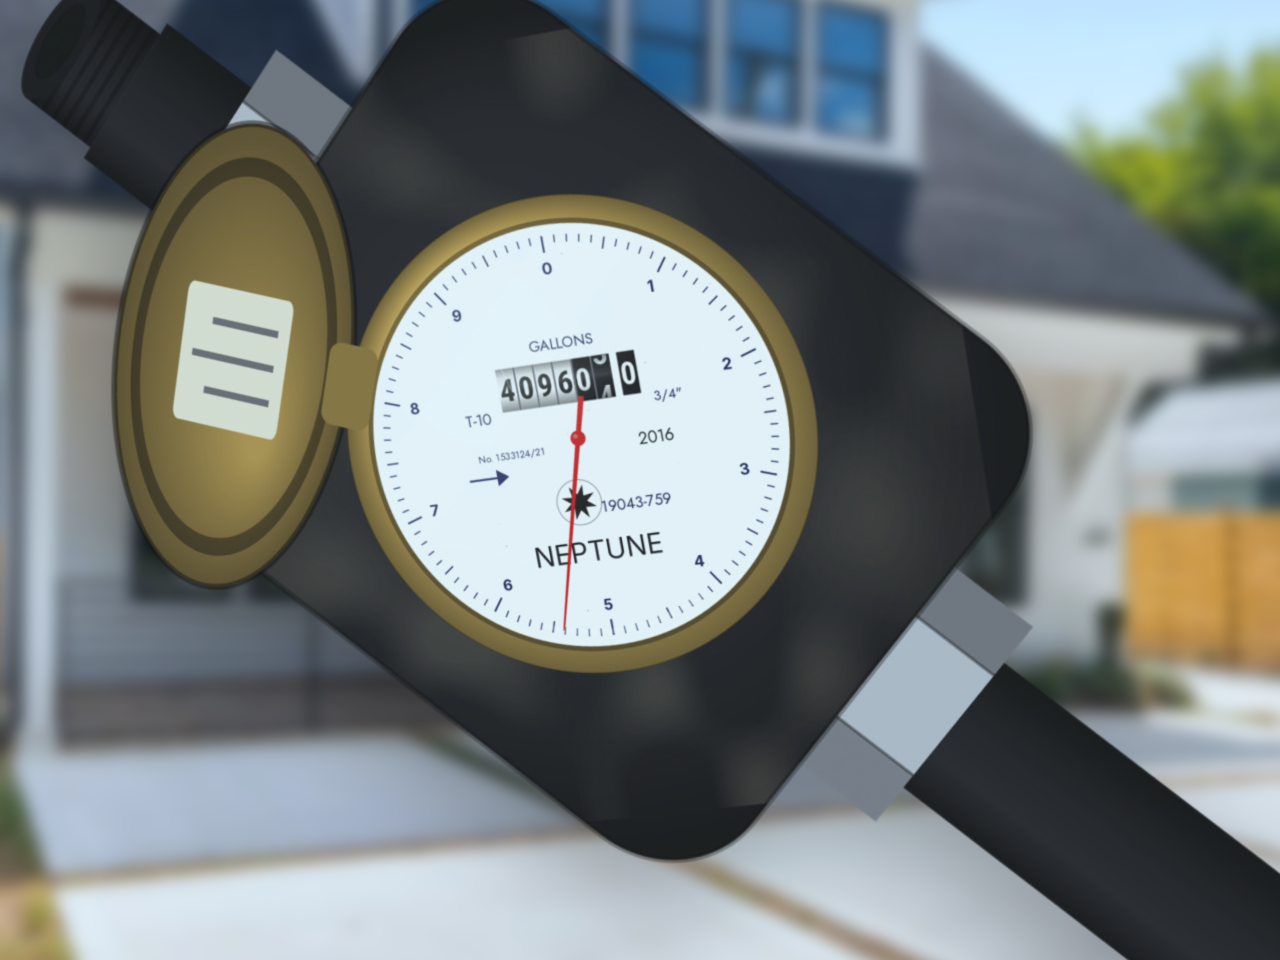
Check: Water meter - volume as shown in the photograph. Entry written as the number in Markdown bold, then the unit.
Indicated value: **4096035.4** gal
